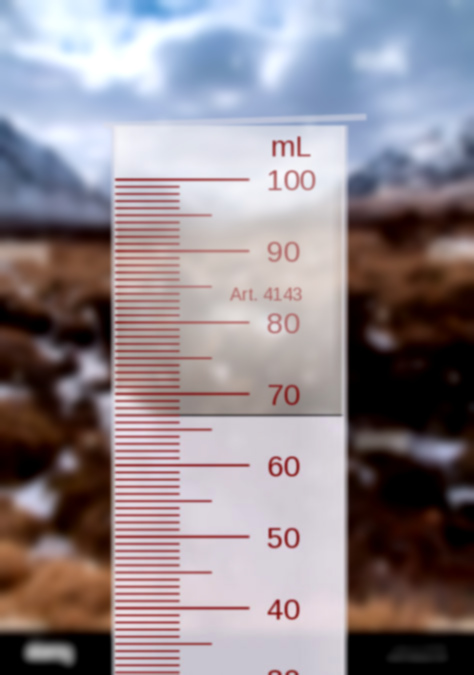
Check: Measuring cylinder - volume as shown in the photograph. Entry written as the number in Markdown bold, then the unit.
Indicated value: **67** mL
